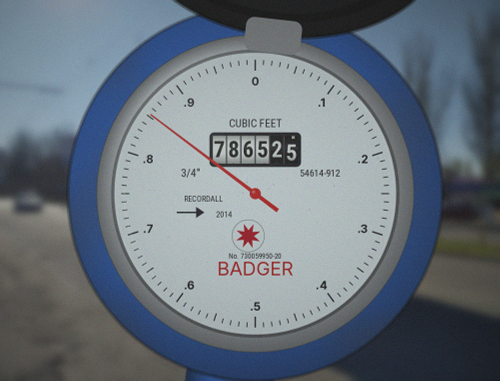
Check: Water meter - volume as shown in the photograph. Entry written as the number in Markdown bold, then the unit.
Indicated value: **786524.85** ft³
